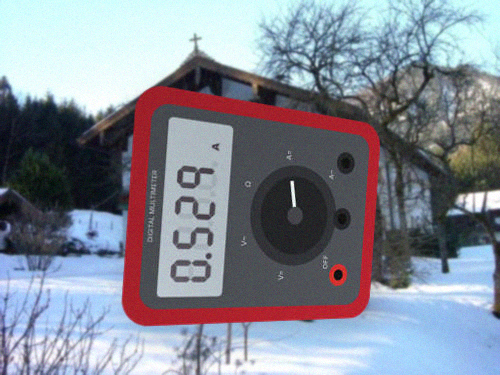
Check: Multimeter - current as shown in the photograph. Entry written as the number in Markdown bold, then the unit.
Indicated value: **0.529** A
